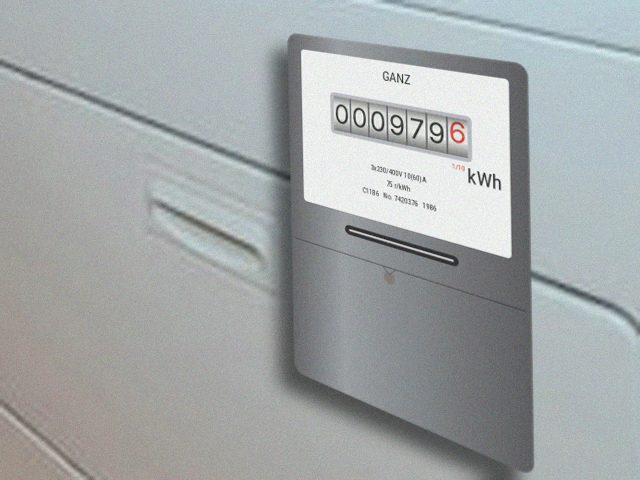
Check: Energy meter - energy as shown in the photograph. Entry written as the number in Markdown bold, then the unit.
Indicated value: **979.6** kWh
